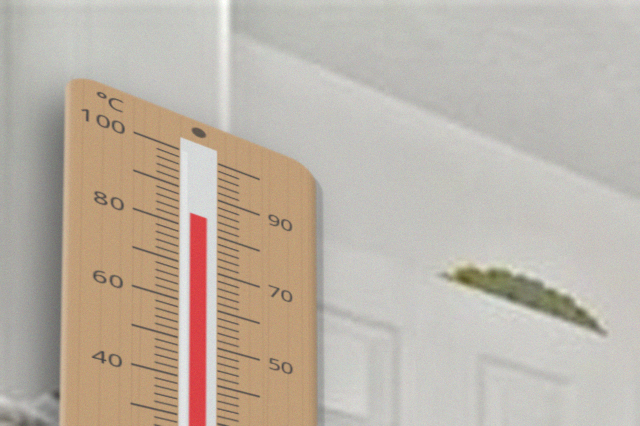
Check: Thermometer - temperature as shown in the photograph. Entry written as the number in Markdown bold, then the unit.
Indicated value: **84** °C
